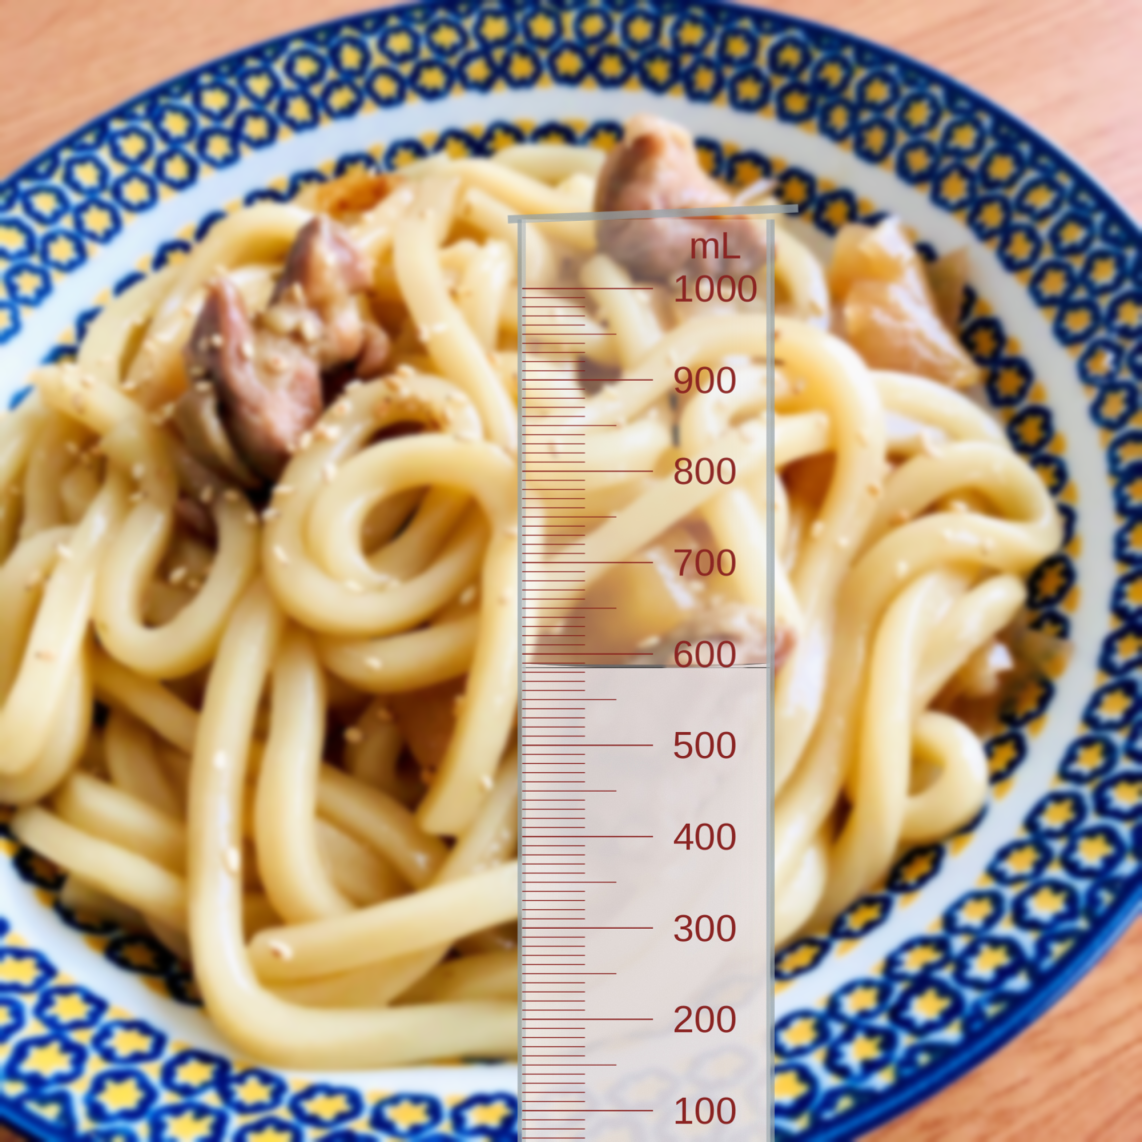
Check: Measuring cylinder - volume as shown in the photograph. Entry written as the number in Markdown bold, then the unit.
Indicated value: **585** mL
